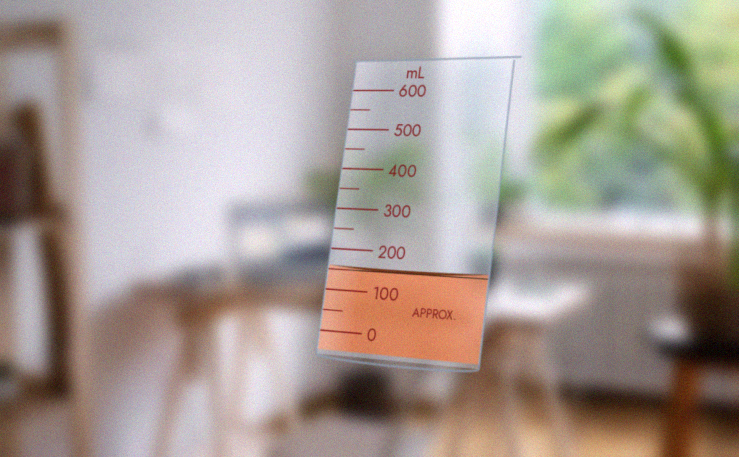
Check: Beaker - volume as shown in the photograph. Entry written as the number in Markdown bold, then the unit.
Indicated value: **150** mL
